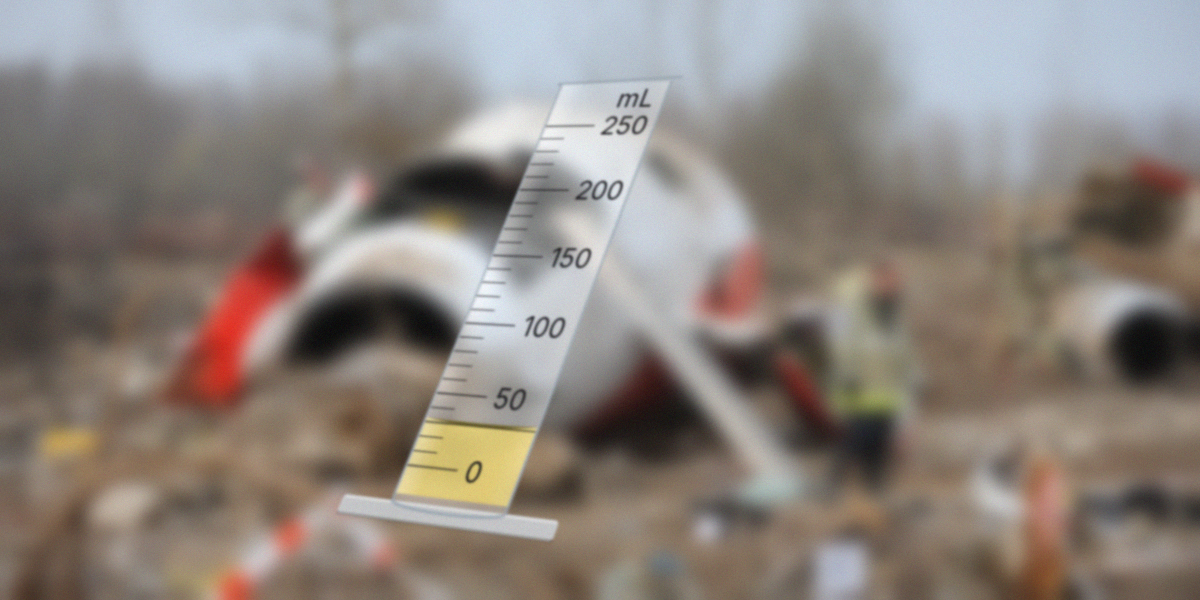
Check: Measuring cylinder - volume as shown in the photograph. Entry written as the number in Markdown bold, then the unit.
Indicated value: **30** mL
